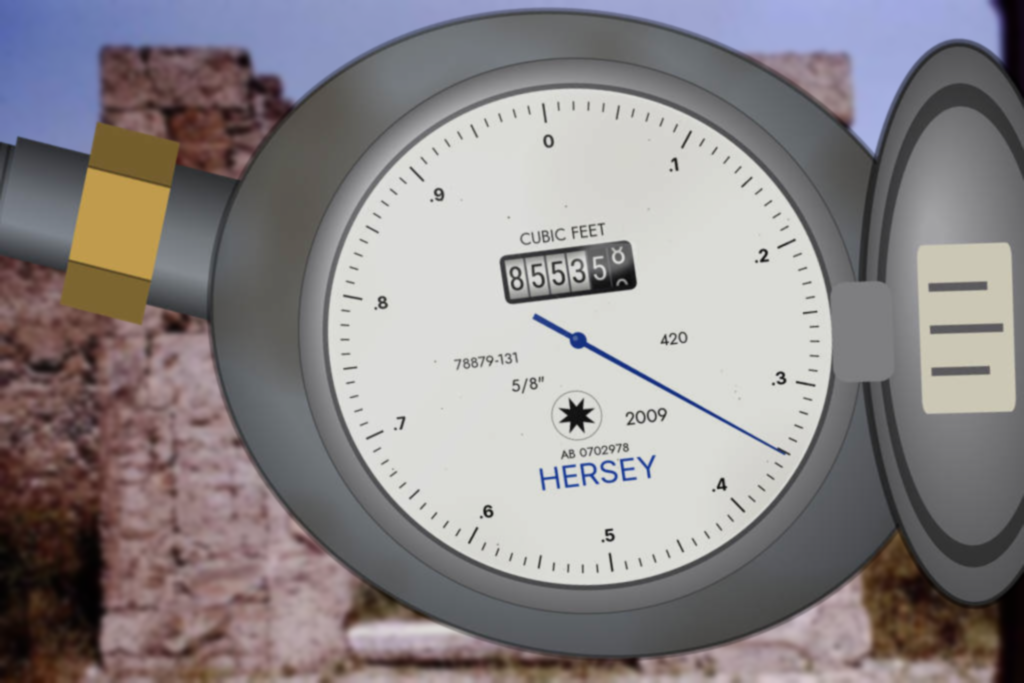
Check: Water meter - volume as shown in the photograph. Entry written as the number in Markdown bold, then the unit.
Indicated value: **855358.35** ft³
